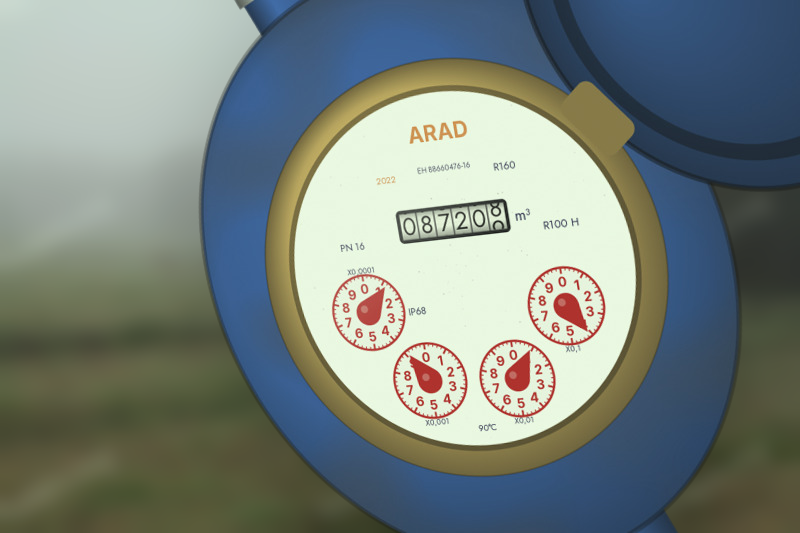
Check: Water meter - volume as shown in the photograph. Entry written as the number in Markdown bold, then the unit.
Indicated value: **87208.4091** m³
